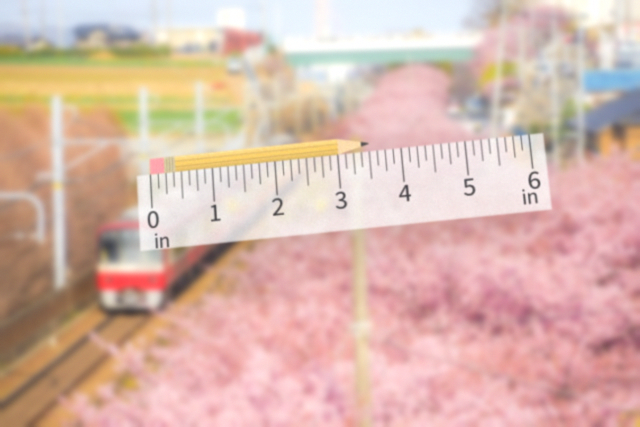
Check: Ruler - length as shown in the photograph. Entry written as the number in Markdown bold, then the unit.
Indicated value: **3.5** in
